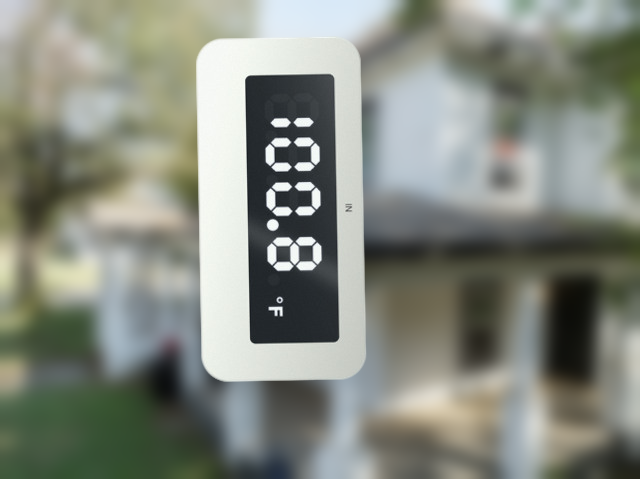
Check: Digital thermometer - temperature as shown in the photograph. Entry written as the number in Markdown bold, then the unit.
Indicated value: **100.8** °F
